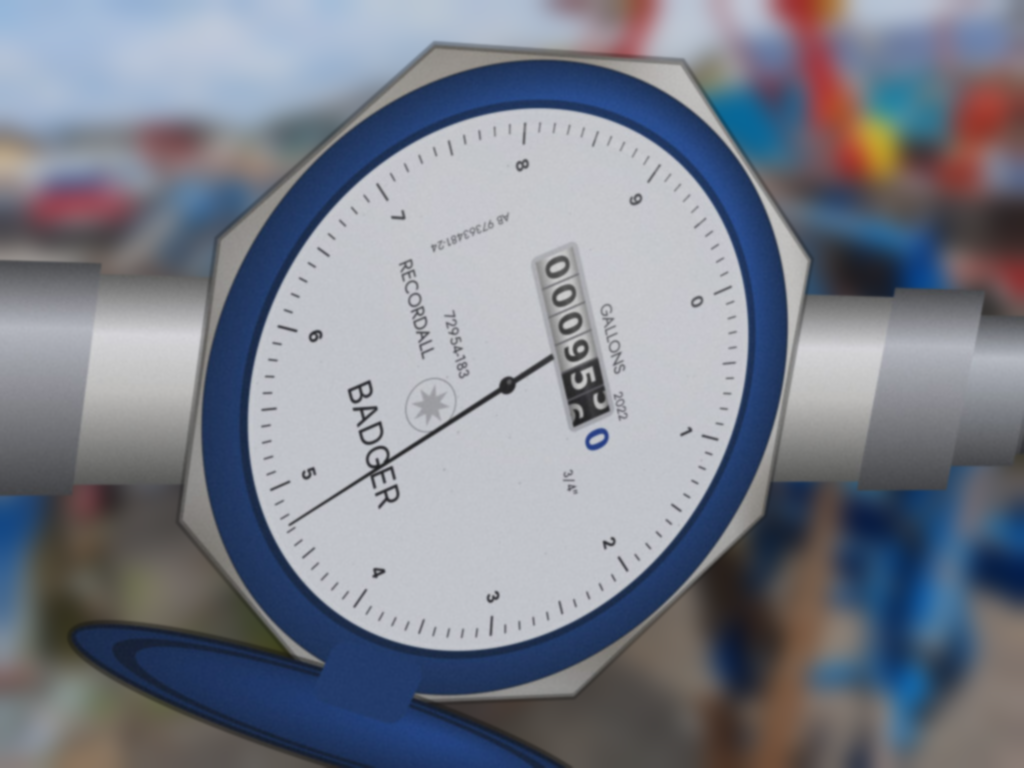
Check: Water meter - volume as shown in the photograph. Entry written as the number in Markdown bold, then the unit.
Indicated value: **9554.7** gal
